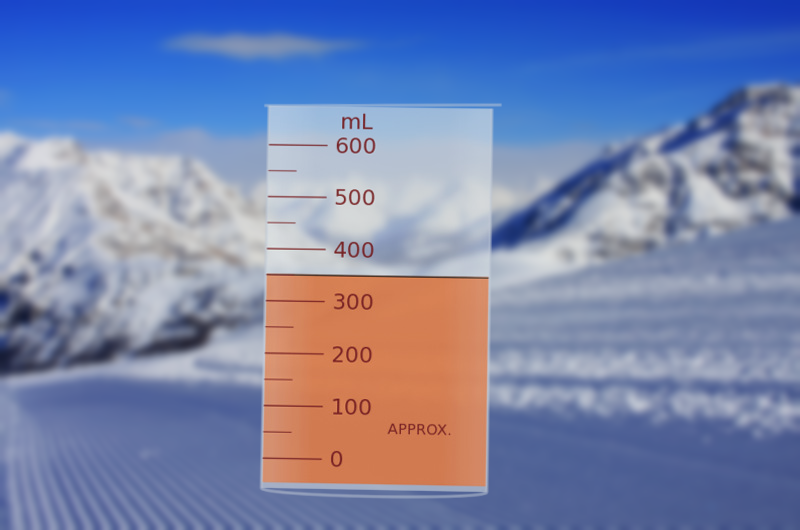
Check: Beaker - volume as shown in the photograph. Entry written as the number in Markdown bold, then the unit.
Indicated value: **350** mL
